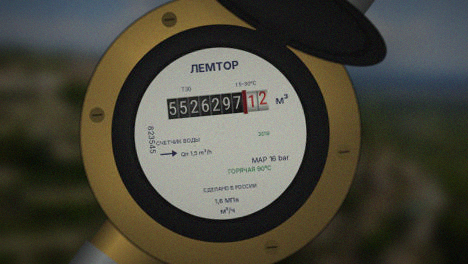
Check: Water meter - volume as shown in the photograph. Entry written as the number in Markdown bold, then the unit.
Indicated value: **5526297.12** m³
